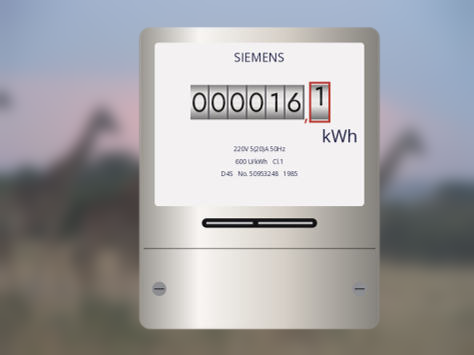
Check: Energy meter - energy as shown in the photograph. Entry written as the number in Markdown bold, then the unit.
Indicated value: **16.1** kWh
